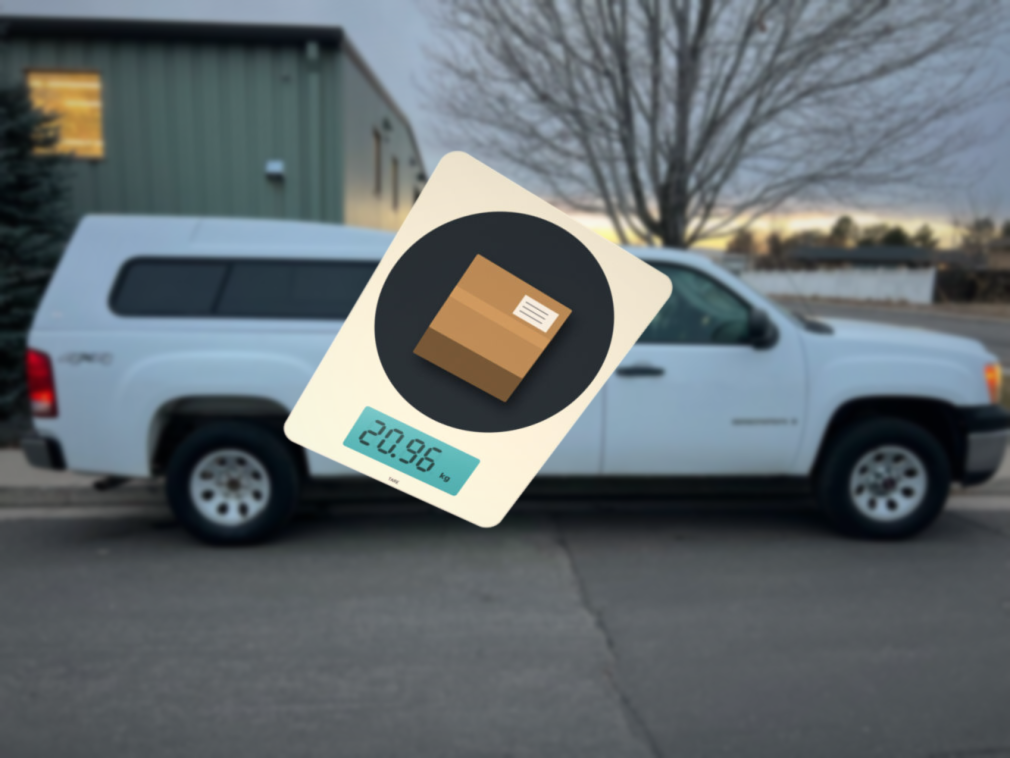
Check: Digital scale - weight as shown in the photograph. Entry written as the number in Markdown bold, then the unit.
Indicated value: **20.96** kg
